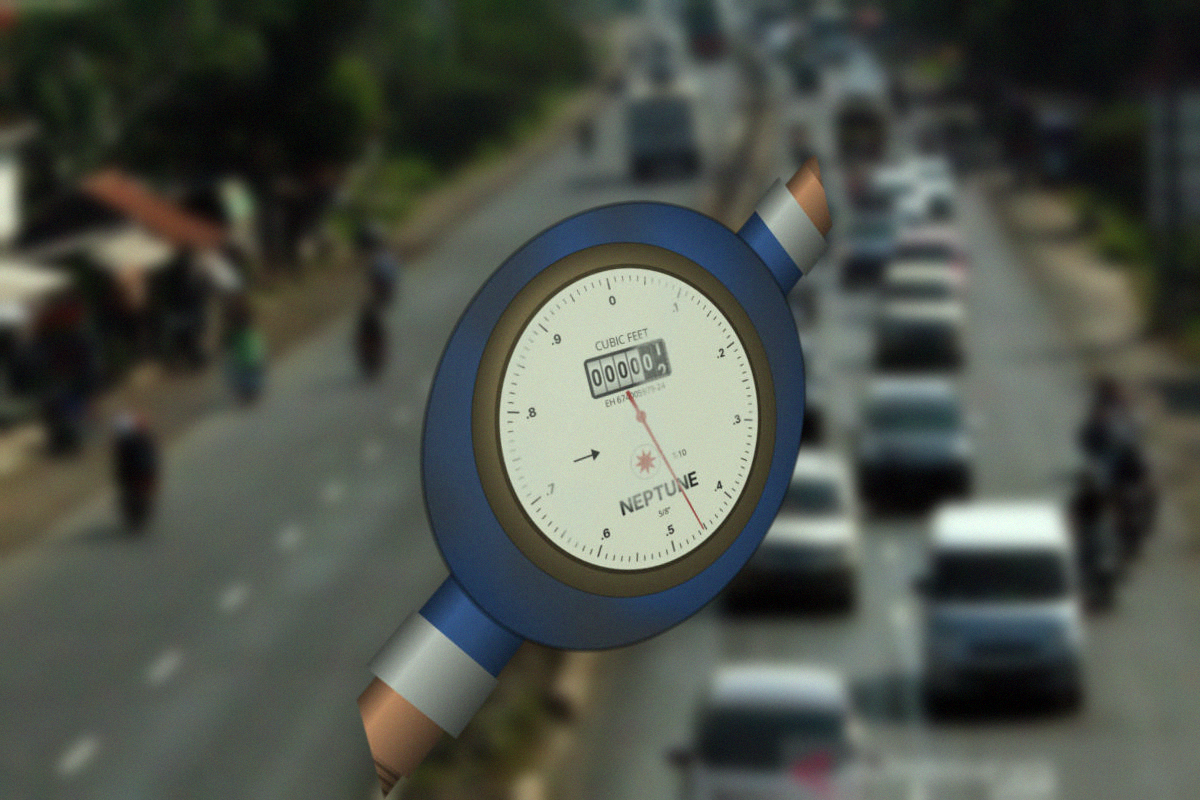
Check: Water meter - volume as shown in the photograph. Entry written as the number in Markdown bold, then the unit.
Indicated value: **1.45** ft³
